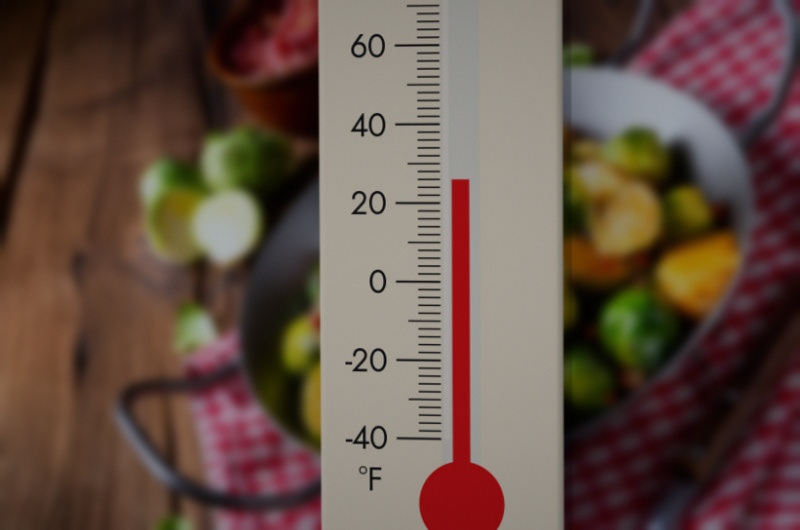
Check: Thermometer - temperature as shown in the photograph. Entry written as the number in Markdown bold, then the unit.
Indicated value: **26** °F
